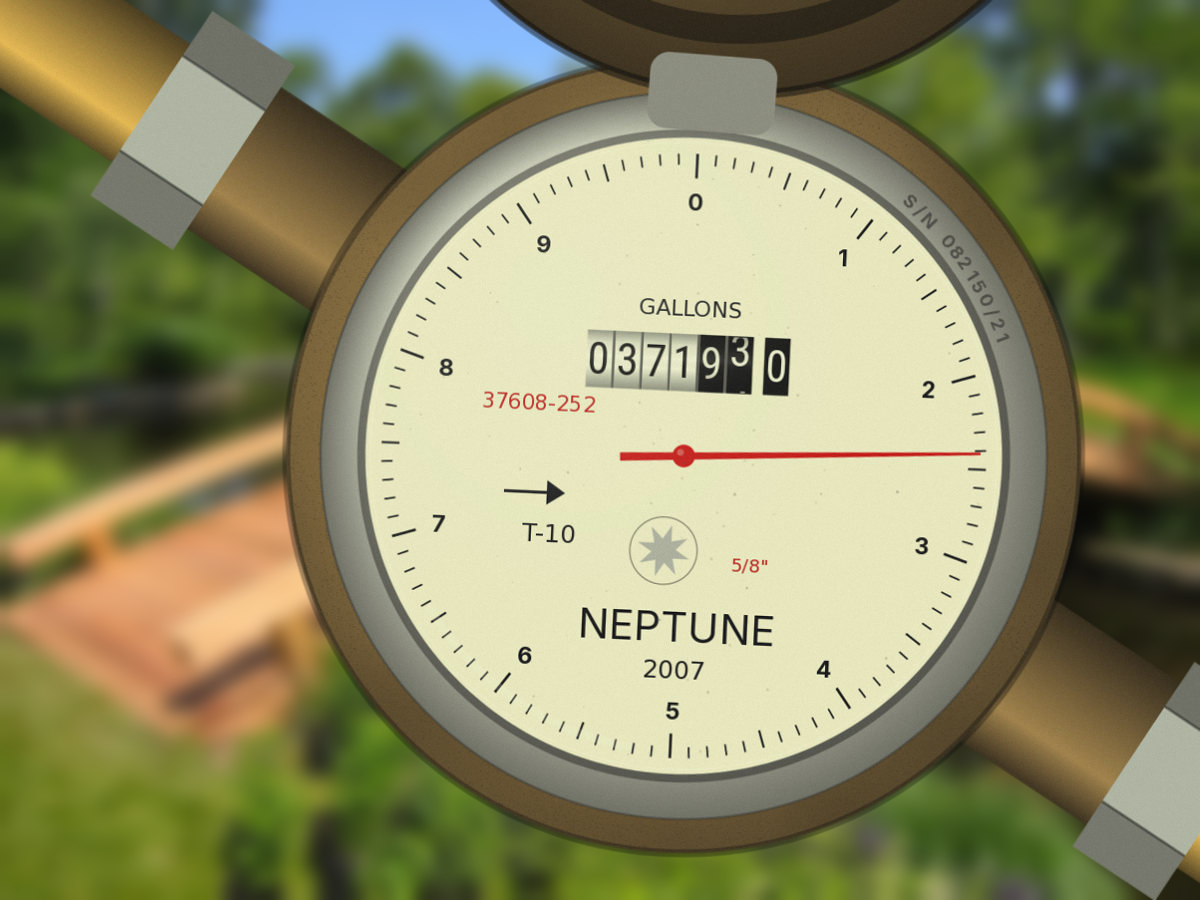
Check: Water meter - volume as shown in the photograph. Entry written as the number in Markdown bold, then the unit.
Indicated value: **371932.4** gal
